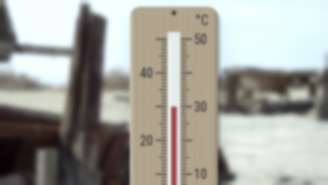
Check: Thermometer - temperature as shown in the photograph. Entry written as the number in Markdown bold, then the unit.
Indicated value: **30** °C
